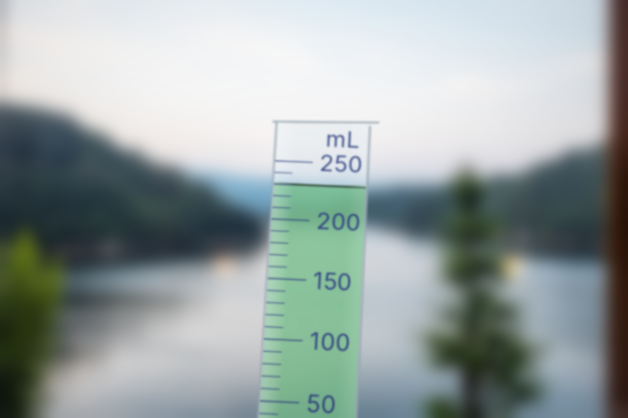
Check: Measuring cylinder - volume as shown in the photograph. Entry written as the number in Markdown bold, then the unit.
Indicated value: **230** mL
